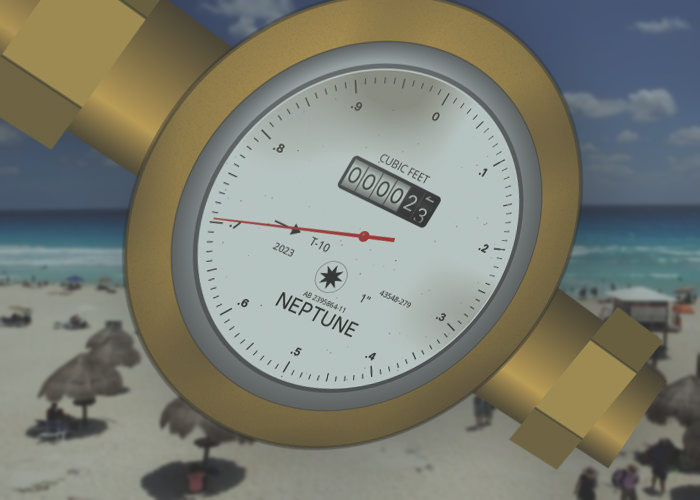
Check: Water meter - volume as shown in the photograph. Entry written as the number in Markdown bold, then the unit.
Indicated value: **22.70** ft³
